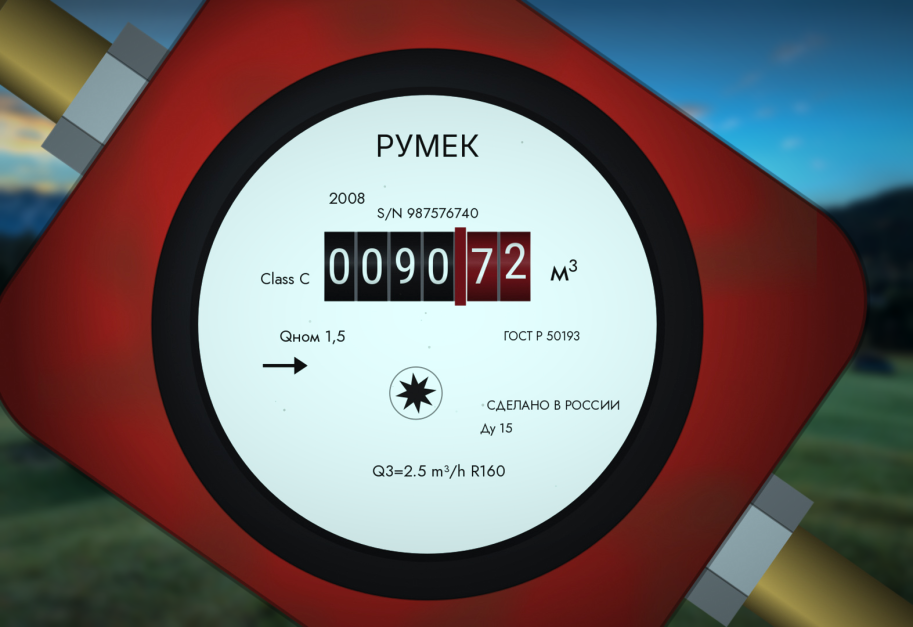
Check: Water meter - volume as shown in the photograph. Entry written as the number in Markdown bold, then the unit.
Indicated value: **90.72** m³
